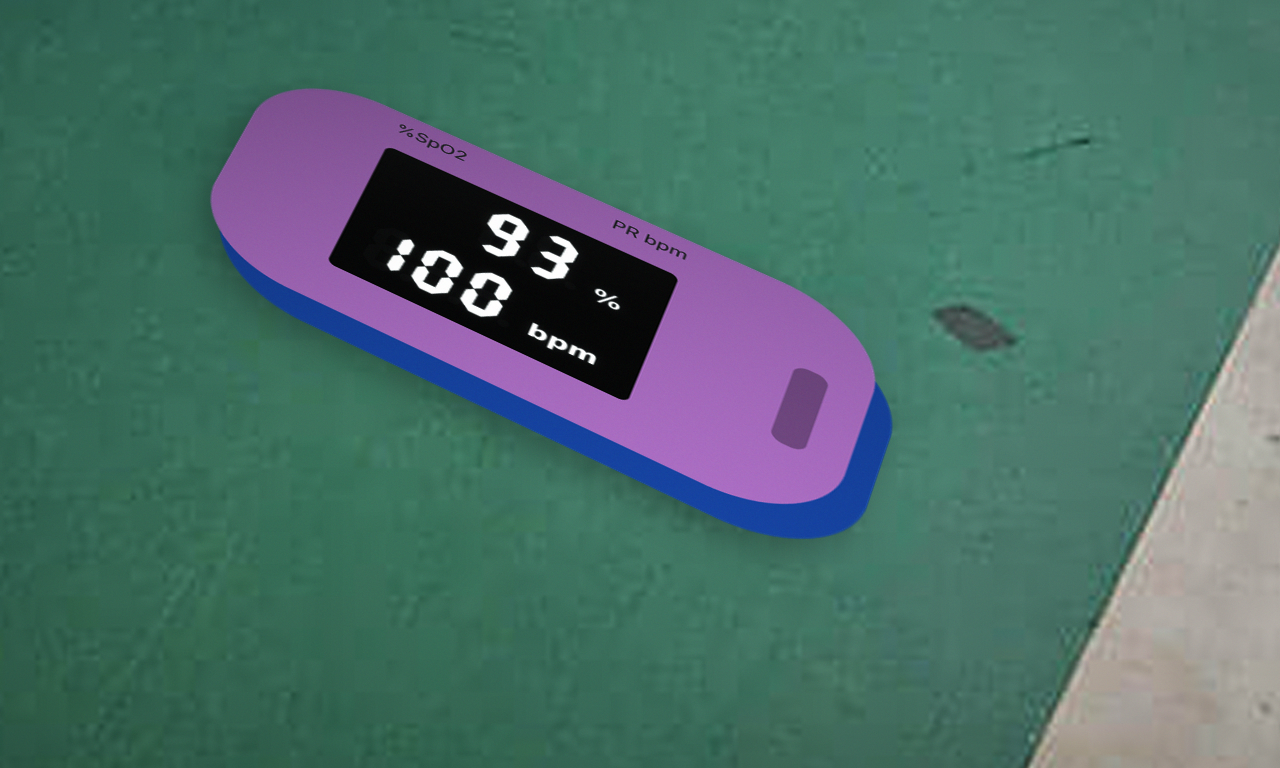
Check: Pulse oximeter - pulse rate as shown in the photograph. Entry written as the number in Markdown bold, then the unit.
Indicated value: **100** bpm
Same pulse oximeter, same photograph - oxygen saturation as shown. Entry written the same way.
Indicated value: **93** %
